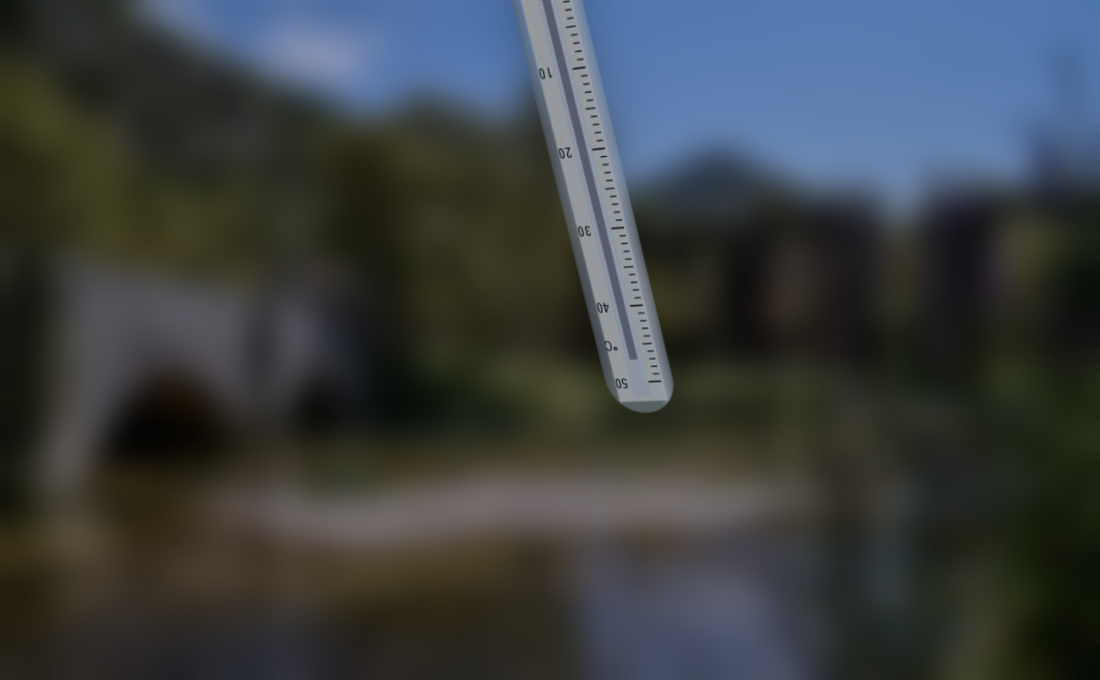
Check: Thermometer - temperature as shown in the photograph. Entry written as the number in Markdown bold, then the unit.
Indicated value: **47** °C
